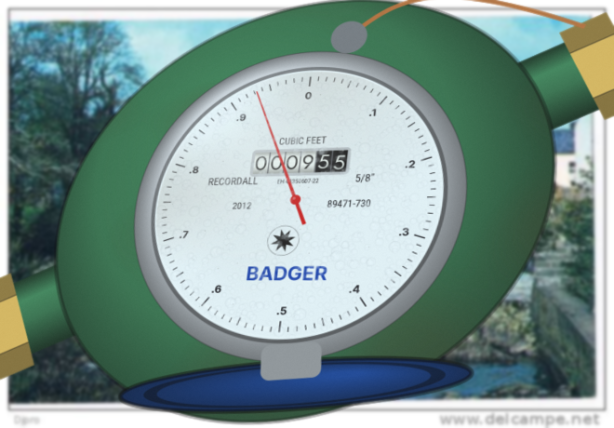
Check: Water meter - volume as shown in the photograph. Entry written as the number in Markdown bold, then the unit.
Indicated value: **954.93** ft³
